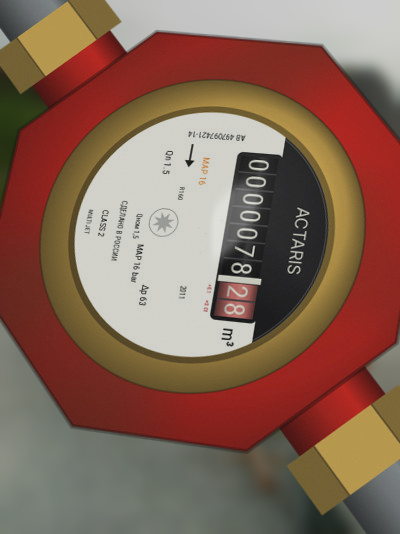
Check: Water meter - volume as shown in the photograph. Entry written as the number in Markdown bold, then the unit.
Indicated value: **78.28** m³
